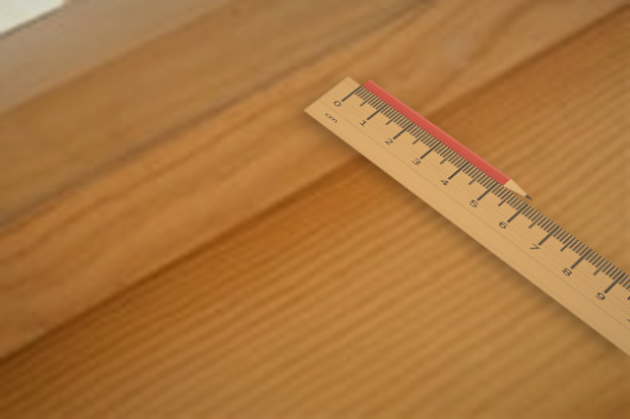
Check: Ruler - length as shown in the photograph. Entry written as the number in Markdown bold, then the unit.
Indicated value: **6** cm
